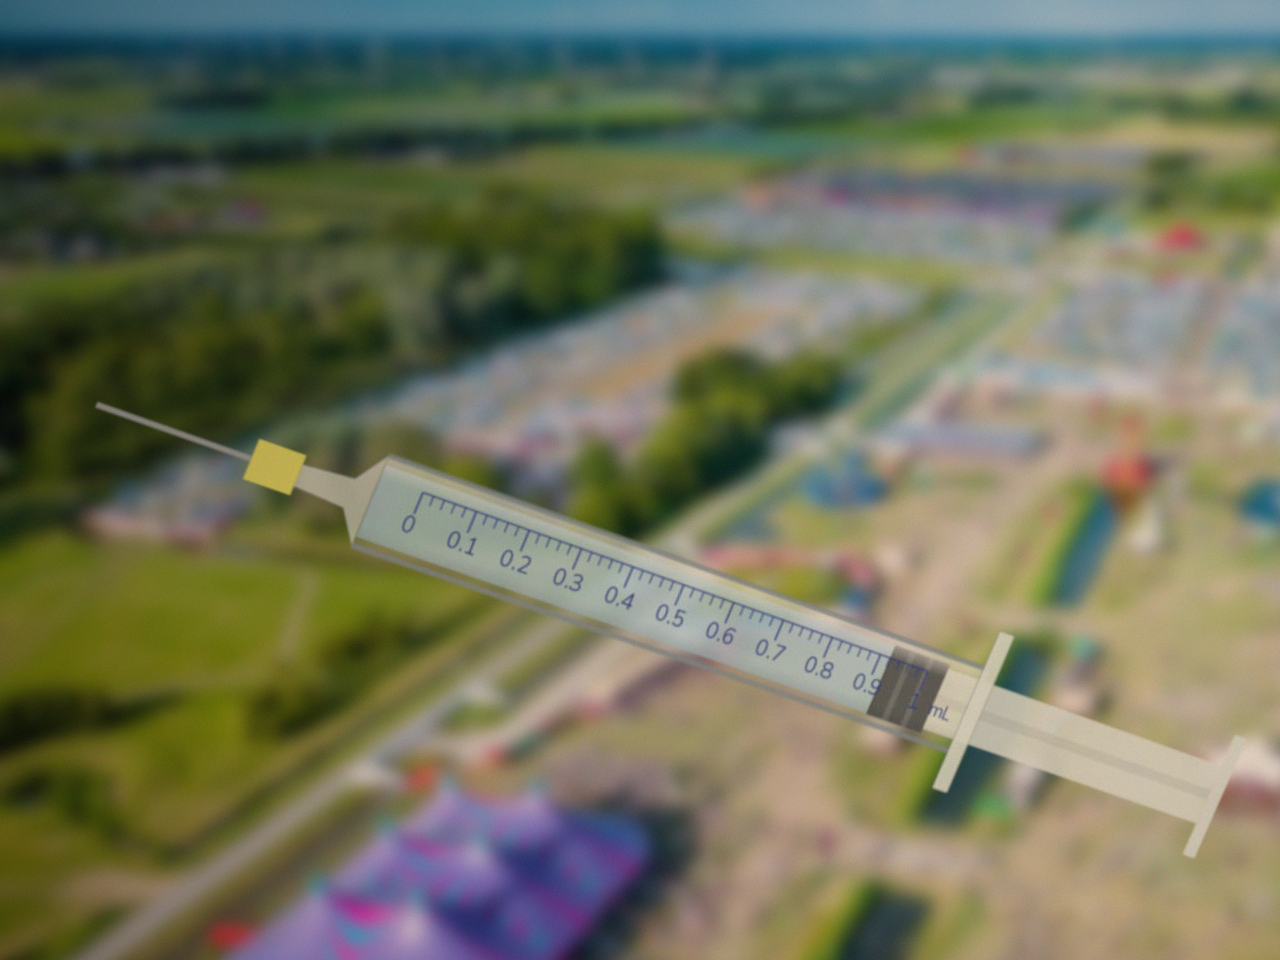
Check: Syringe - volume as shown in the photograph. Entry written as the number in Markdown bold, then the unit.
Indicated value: **0.92** mL
